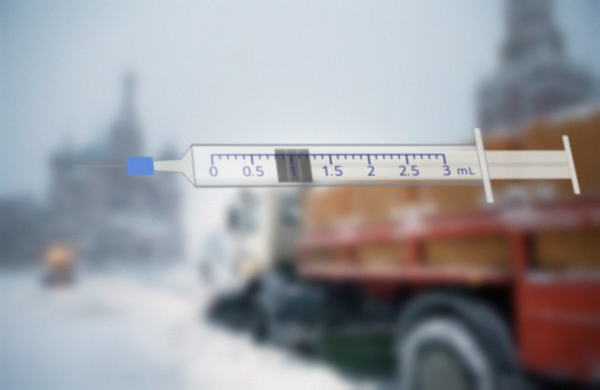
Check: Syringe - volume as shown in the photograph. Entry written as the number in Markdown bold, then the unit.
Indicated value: **0.8** mL
